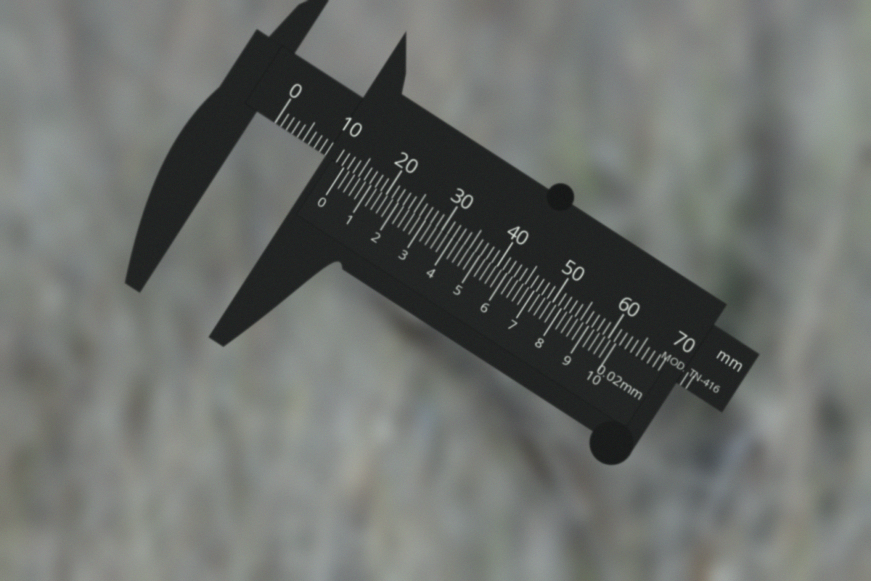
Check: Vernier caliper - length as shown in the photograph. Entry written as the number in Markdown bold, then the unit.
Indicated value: **12.4** mm
